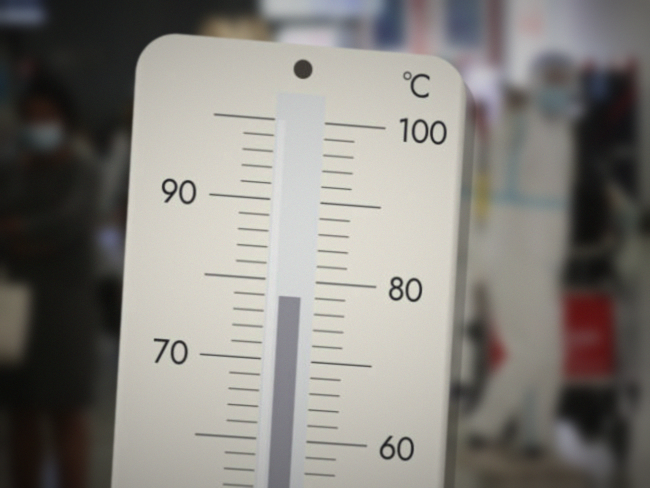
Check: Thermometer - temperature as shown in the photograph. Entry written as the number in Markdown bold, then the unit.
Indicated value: **78** °C
